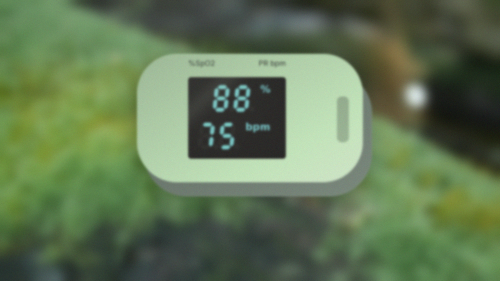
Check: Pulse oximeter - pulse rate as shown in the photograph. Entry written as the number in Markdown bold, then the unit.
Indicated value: **75** bpm
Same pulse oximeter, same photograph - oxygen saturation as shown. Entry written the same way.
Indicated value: **88** %
